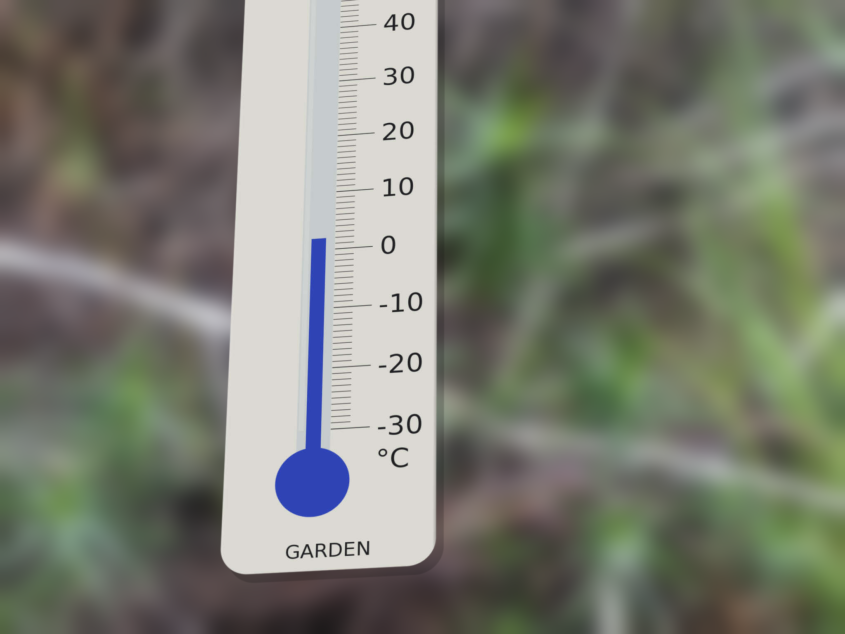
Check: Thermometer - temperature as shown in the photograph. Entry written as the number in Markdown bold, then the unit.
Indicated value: **2** °C
